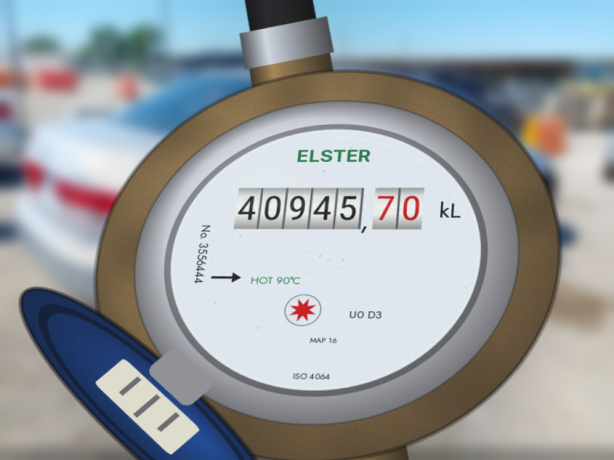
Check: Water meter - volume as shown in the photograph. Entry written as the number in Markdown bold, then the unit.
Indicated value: **40945.70** kL
